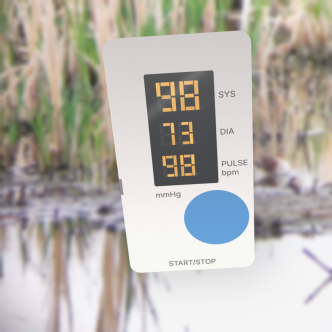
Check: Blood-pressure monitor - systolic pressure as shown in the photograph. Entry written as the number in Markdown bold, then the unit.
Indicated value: **98** mmHg
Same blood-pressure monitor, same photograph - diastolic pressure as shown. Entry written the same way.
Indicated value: **73** mmHg
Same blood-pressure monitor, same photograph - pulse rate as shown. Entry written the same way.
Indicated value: **98** bpm
